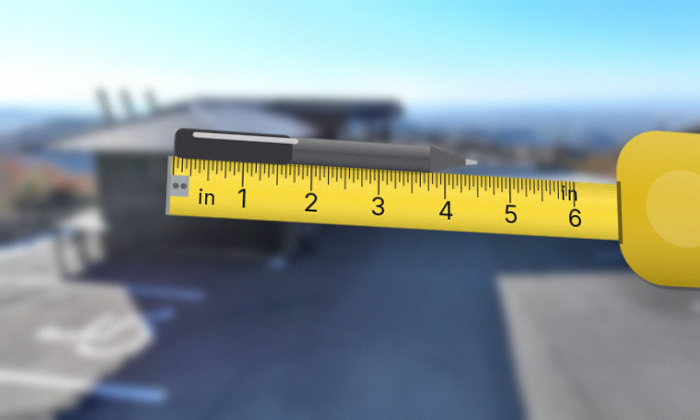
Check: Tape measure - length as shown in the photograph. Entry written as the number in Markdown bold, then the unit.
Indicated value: **4.5** in
